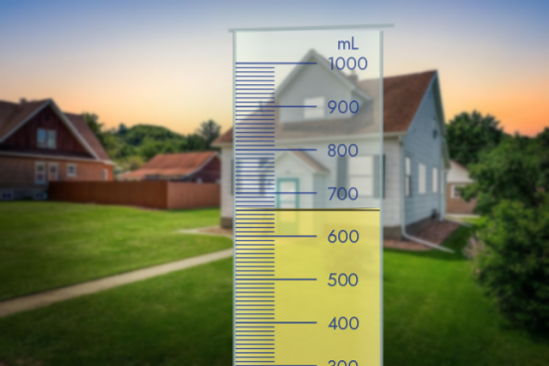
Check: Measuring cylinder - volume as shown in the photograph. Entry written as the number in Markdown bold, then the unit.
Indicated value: **660** mL
